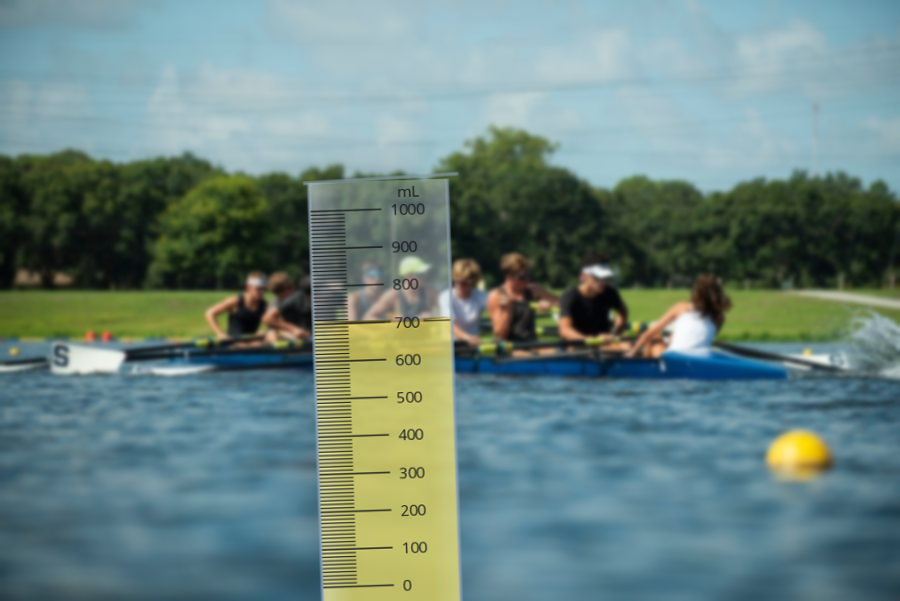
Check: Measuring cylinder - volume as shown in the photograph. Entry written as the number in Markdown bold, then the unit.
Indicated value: **700** mL
